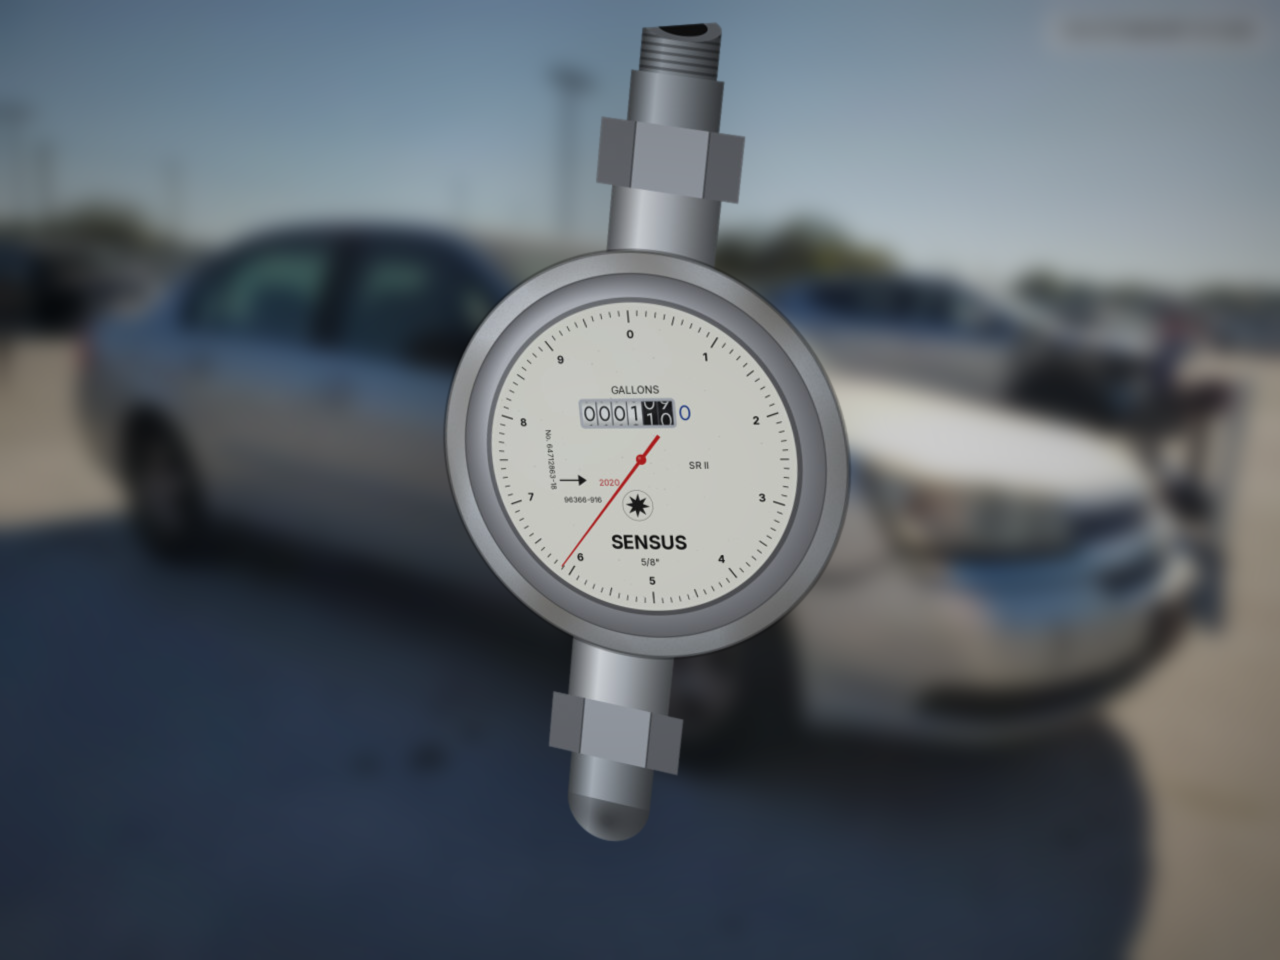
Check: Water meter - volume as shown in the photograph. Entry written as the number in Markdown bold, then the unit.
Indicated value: **1096.1** gal
